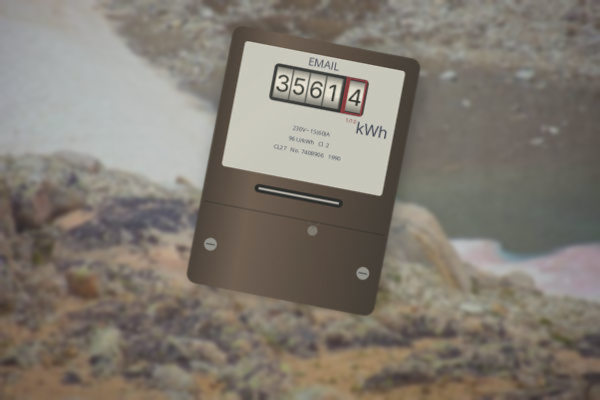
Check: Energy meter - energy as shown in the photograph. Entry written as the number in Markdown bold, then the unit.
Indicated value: **3561.4** kWh
